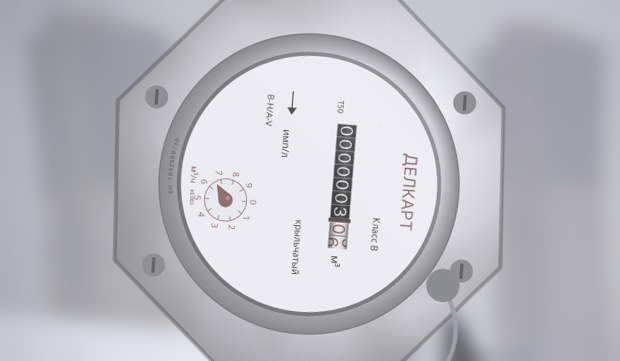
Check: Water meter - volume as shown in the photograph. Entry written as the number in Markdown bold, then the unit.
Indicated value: **3.056** m³
